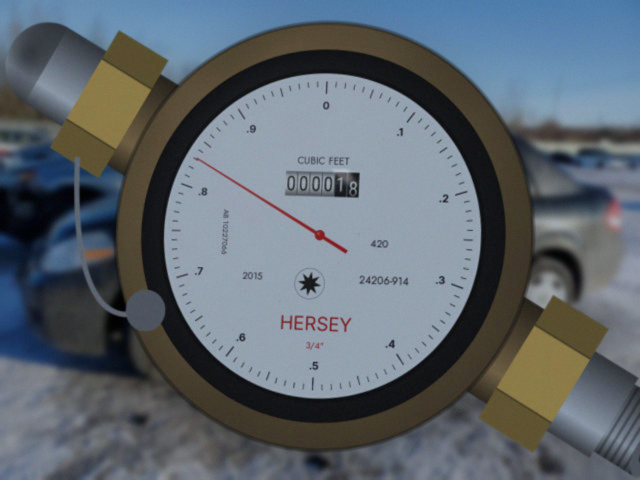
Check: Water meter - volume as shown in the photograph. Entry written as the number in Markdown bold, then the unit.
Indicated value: **17.83** ft³
